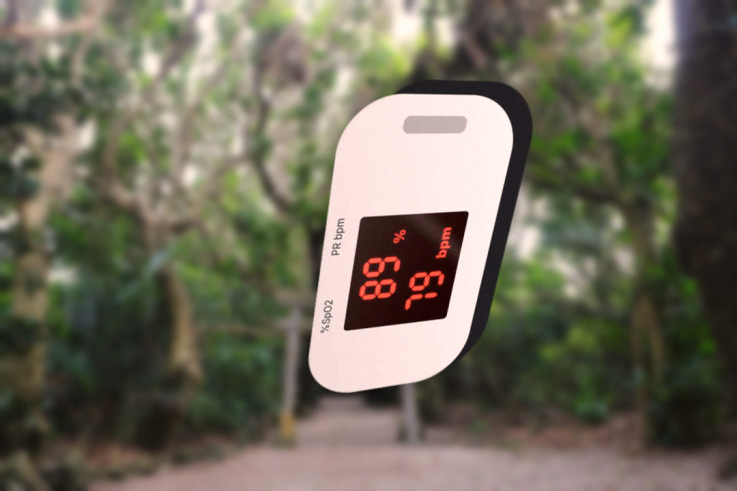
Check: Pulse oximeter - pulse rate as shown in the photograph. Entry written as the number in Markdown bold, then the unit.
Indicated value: **79** bpm
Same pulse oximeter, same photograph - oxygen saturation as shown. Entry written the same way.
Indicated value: **89** %
